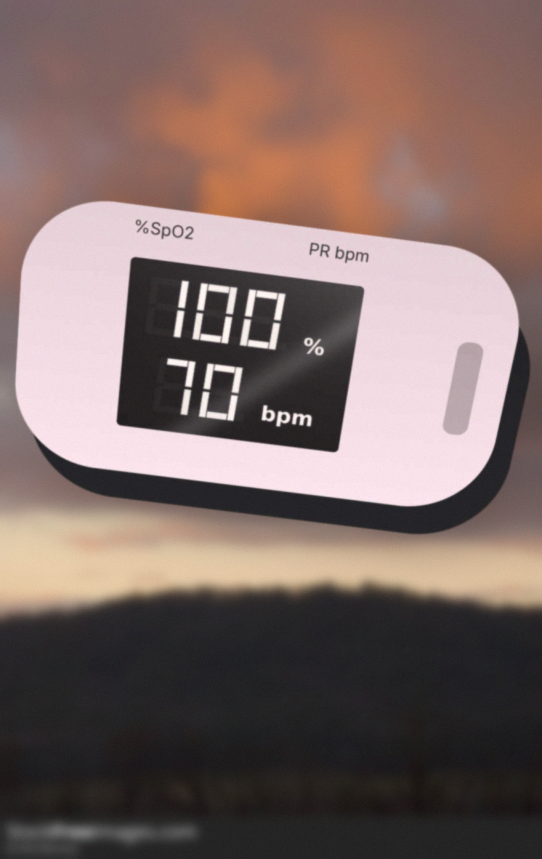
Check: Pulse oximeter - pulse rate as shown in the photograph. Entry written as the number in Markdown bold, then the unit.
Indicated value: **70** bpm
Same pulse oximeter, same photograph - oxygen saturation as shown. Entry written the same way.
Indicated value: **100** %
